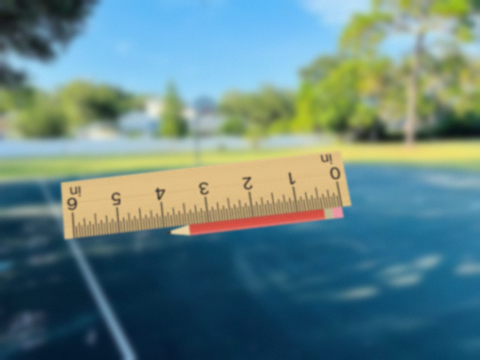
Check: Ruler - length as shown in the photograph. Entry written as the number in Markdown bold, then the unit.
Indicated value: **4** in
